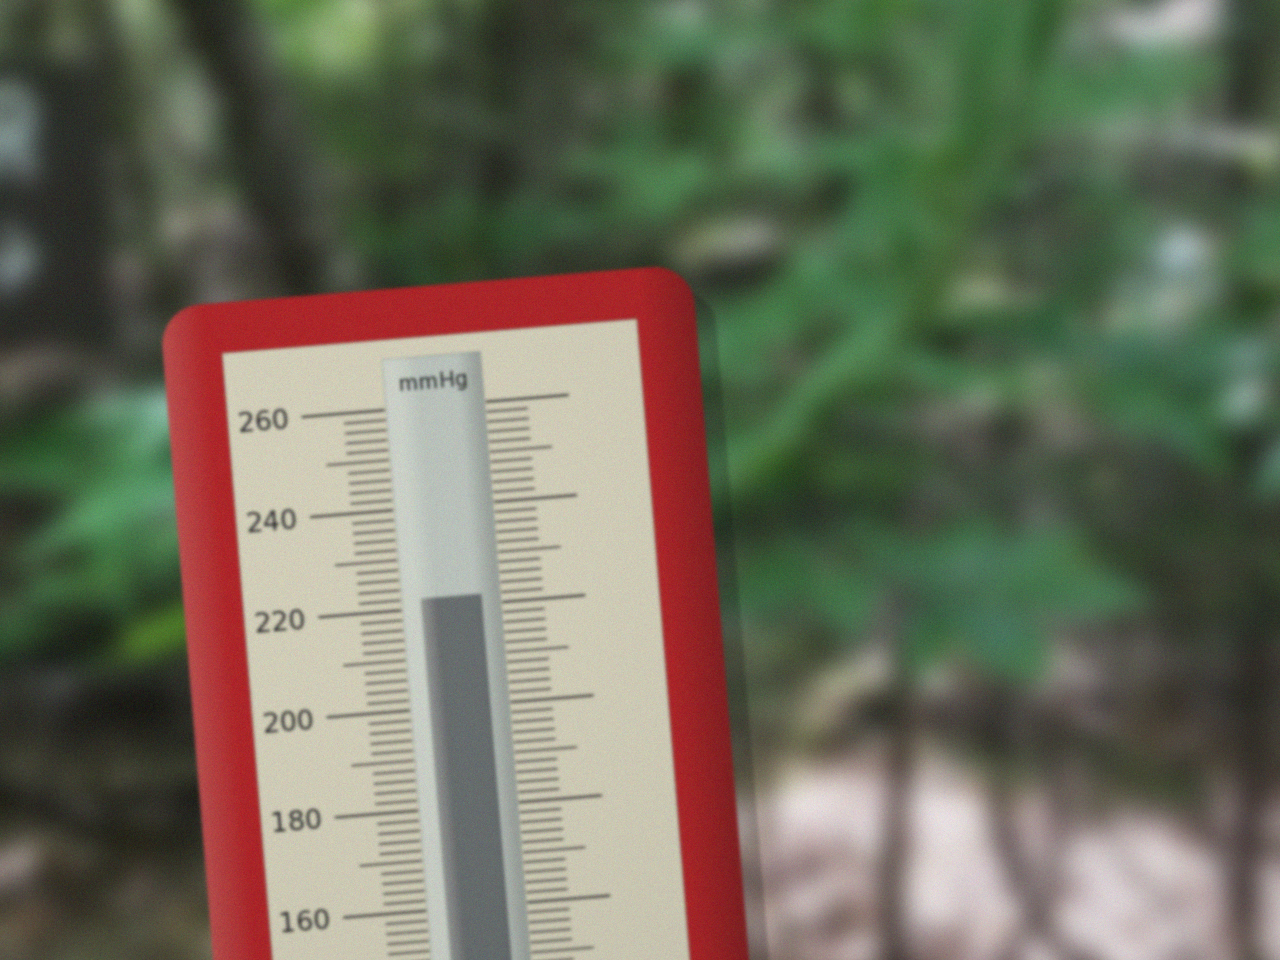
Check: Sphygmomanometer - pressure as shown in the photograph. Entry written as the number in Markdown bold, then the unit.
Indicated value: **222** mmHg
